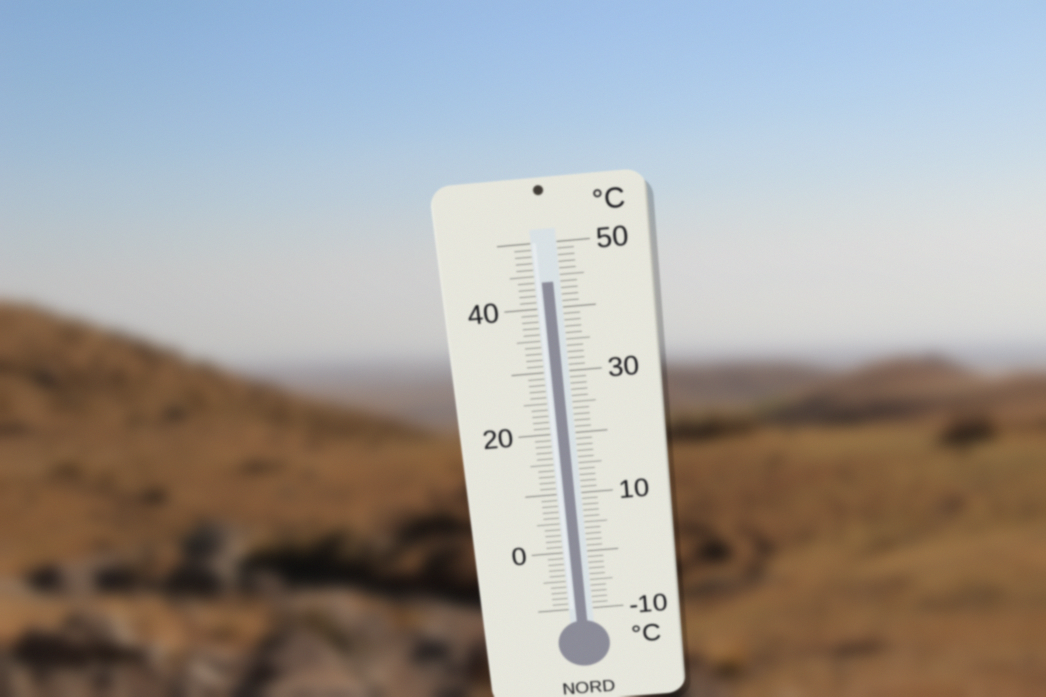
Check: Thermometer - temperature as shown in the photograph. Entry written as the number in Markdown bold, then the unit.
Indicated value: **44** °C
